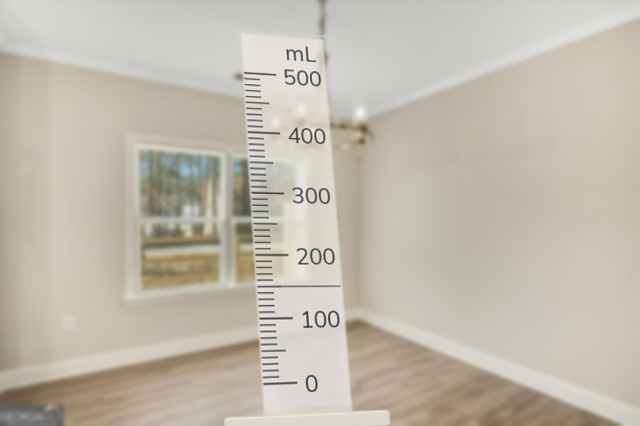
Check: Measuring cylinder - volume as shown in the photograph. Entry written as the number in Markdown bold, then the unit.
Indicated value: **150** mL
